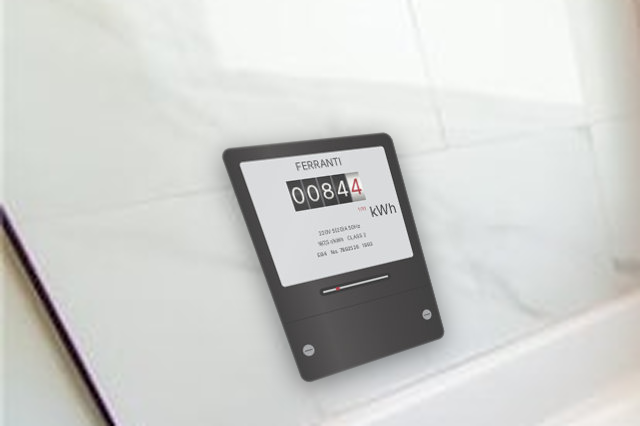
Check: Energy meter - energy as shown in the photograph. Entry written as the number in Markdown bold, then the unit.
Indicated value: **84.4** kWh
